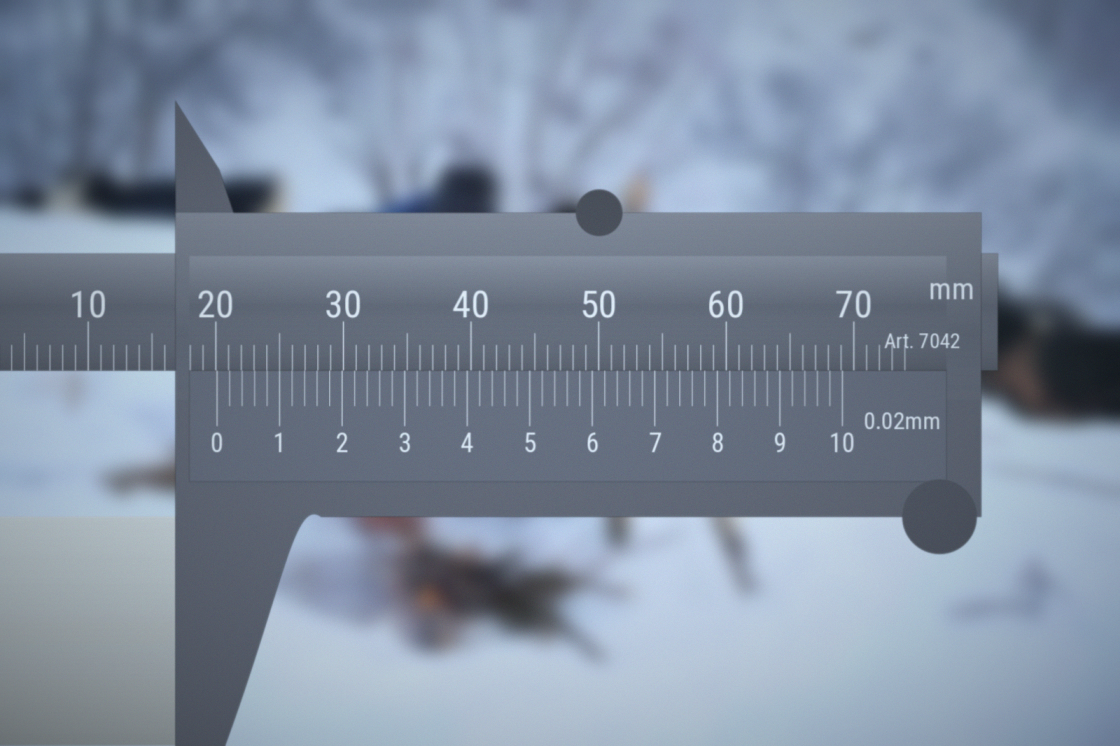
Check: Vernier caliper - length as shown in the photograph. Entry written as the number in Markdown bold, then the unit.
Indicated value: **20.1** mm
